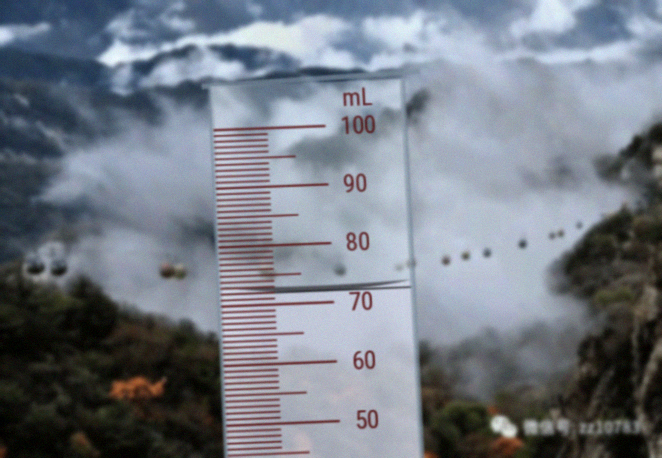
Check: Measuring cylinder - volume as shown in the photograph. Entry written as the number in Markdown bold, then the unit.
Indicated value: **72** mL
